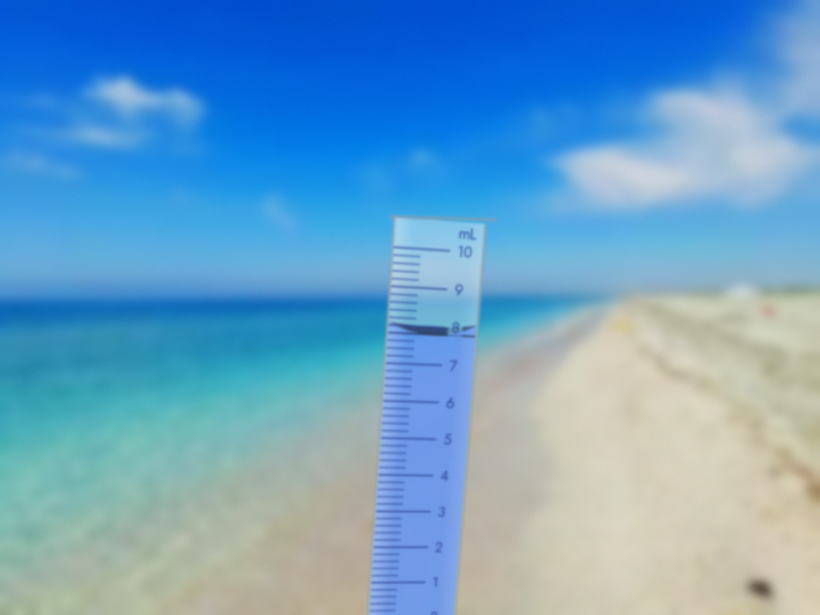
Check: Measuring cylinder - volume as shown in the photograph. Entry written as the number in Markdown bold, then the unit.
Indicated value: **7.8** mL
